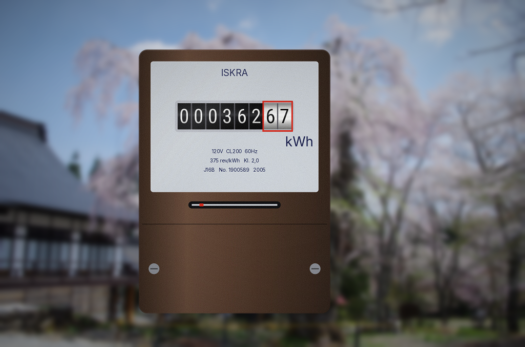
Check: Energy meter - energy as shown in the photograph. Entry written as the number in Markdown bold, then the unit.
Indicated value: **362.67** kWh
